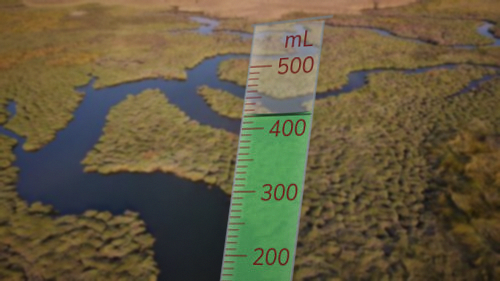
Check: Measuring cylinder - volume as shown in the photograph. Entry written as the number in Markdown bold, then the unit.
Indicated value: **420** mL
